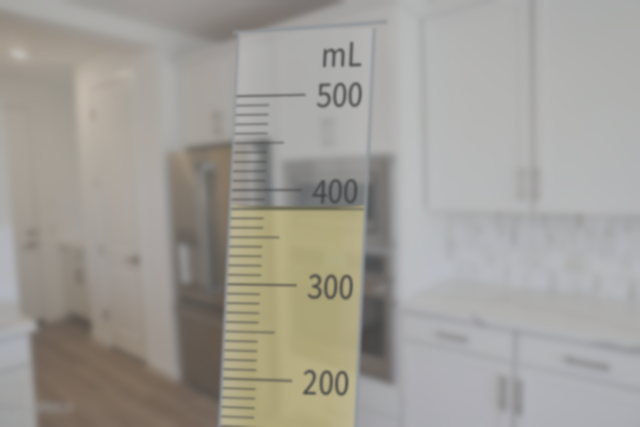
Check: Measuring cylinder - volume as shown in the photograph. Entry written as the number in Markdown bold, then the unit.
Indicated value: **380** mL
